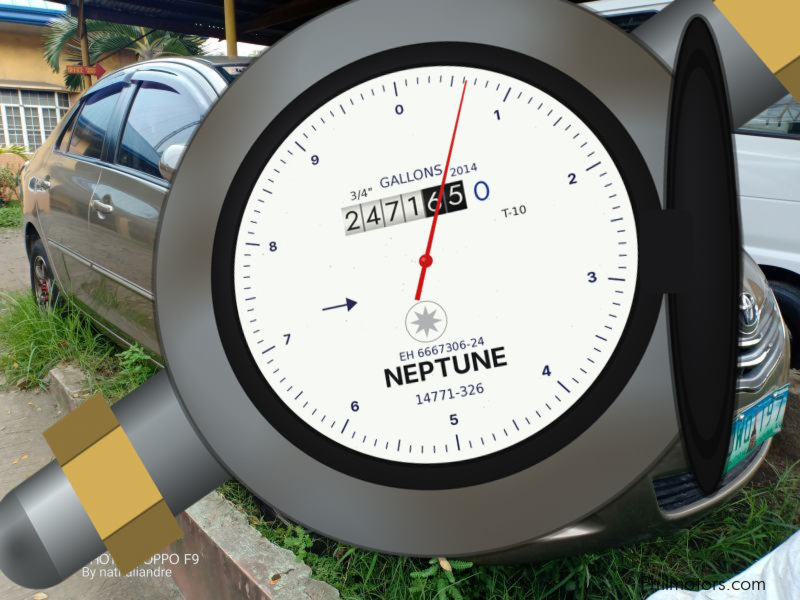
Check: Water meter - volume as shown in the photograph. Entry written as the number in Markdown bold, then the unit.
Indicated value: **2471650.6** gal
